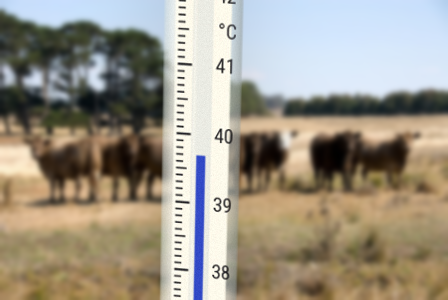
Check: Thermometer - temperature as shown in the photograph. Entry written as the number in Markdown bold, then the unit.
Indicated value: **39.7** °C
